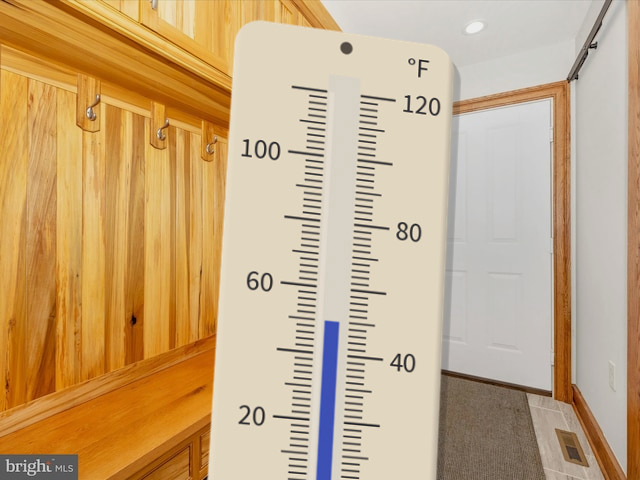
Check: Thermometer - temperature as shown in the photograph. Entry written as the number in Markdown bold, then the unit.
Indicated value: **50** °F
